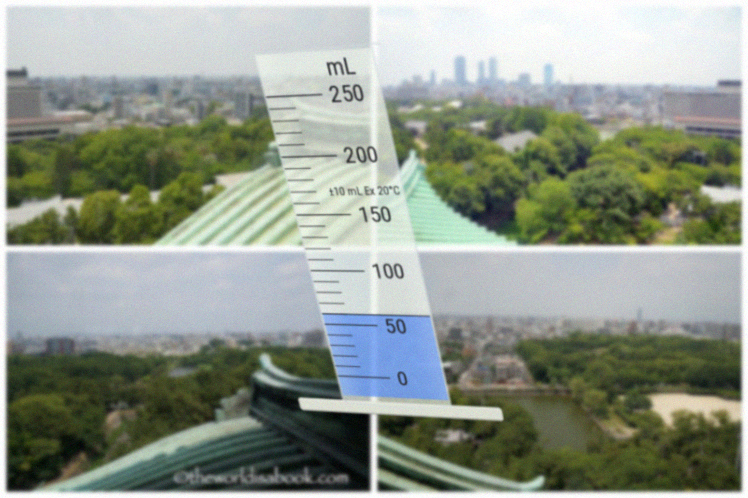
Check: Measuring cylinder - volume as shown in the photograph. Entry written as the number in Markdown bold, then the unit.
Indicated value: **60** mL
